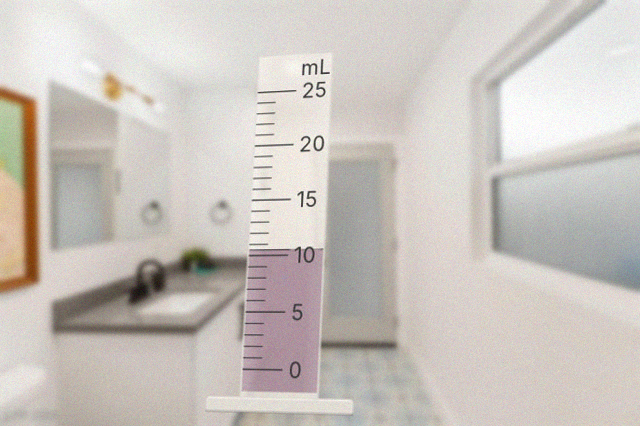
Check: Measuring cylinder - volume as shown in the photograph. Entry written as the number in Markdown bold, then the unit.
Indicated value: **10.5** mL
